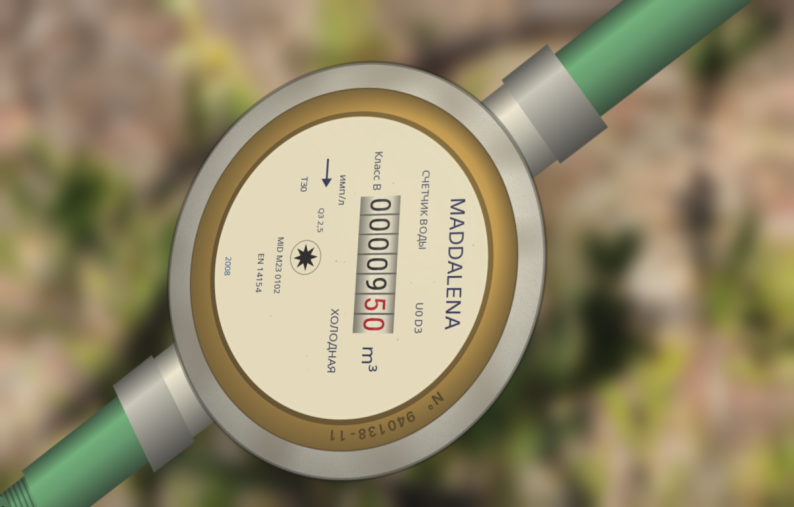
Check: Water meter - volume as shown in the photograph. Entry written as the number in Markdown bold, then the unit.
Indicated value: **9.50** m³
